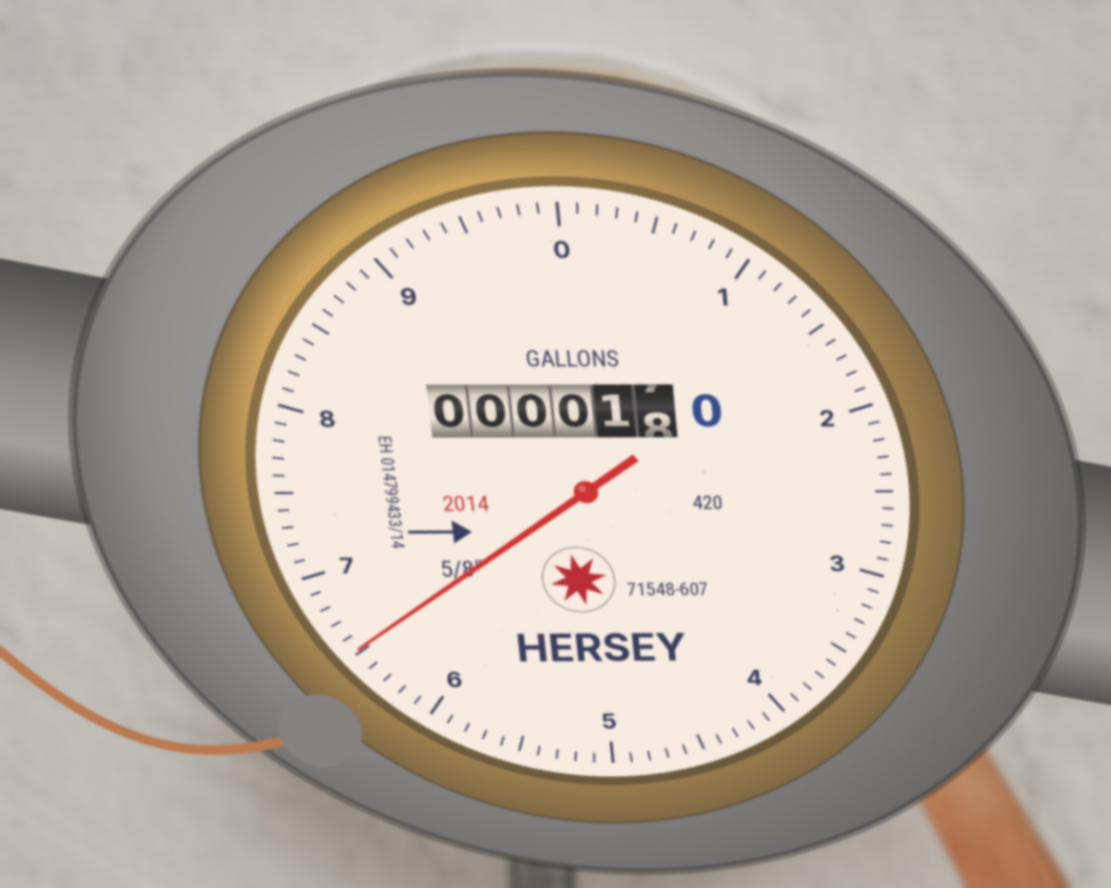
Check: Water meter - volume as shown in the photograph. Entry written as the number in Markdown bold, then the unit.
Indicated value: **176.5** gal
